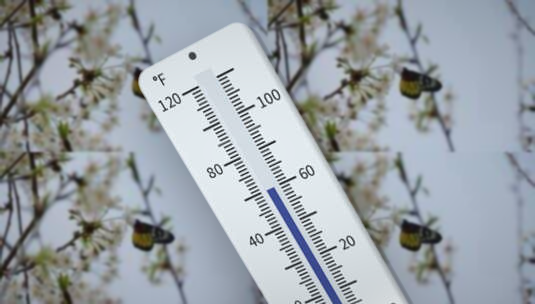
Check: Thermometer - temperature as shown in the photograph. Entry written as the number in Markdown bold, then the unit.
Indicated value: **60** °F
